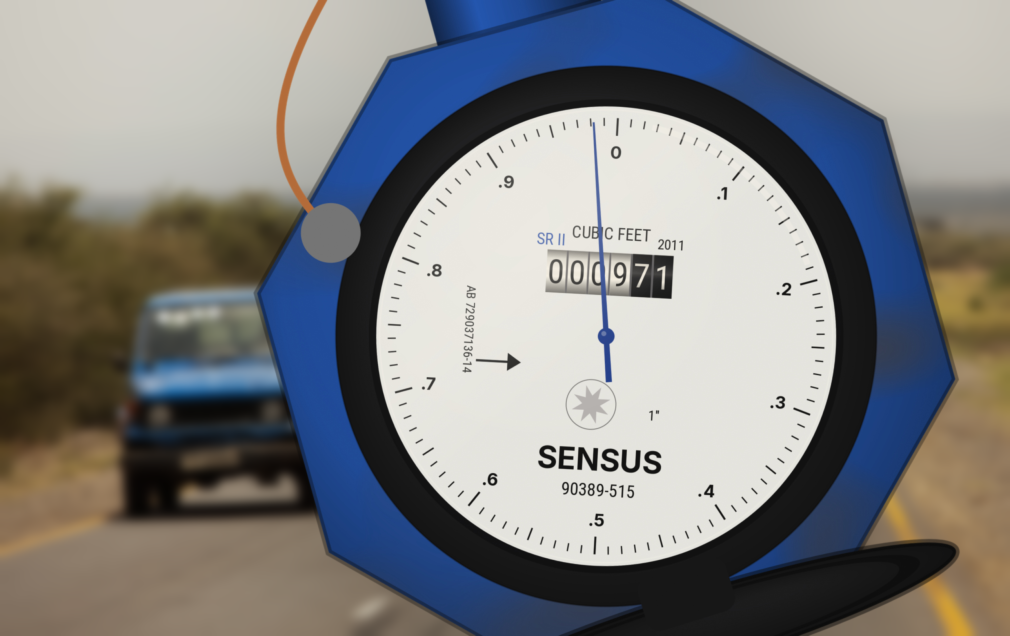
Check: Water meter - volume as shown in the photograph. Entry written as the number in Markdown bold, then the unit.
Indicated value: **970.98** ft³
